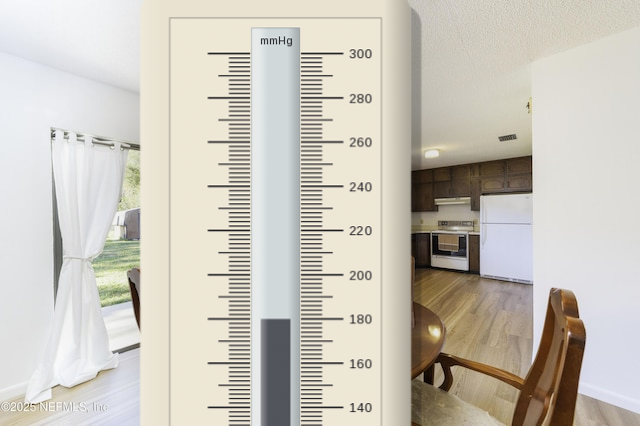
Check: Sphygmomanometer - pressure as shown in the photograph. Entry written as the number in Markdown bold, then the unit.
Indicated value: **180** mmHg
